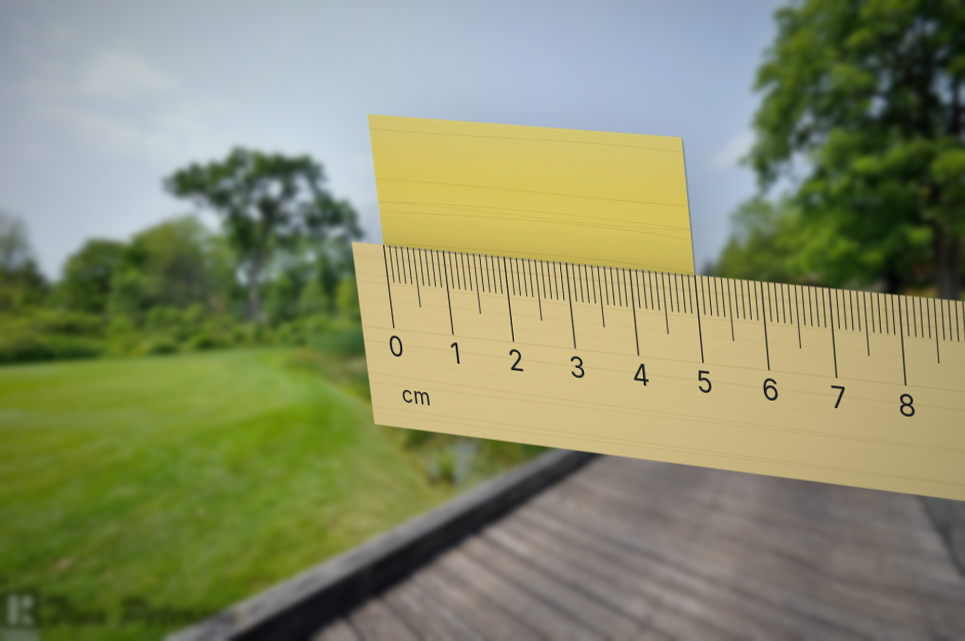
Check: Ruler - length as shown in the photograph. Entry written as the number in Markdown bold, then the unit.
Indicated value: **5** cm
